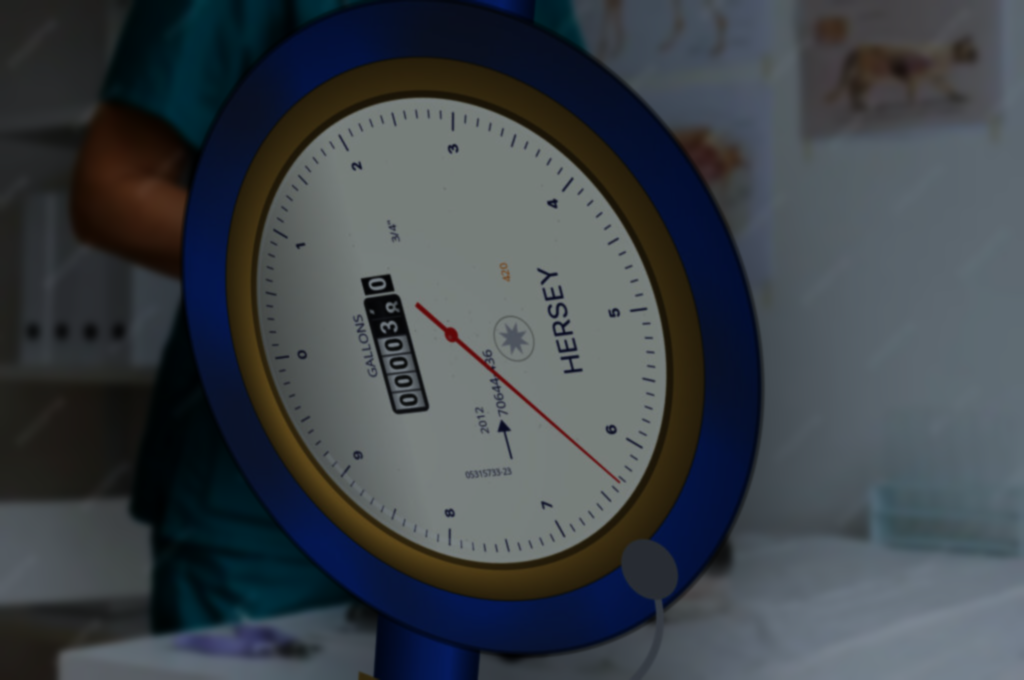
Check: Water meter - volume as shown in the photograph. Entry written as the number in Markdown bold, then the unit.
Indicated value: **376.3** gal
